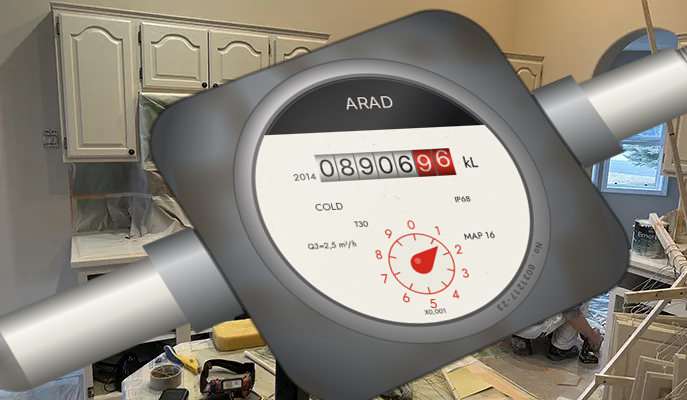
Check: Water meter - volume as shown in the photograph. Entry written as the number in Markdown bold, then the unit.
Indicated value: **8906.961** kL
